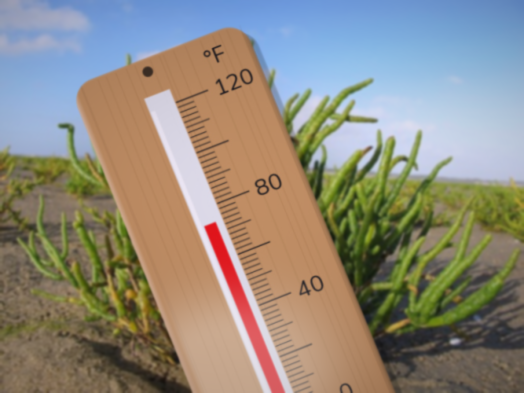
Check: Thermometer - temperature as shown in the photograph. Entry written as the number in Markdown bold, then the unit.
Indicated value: **74** °F
